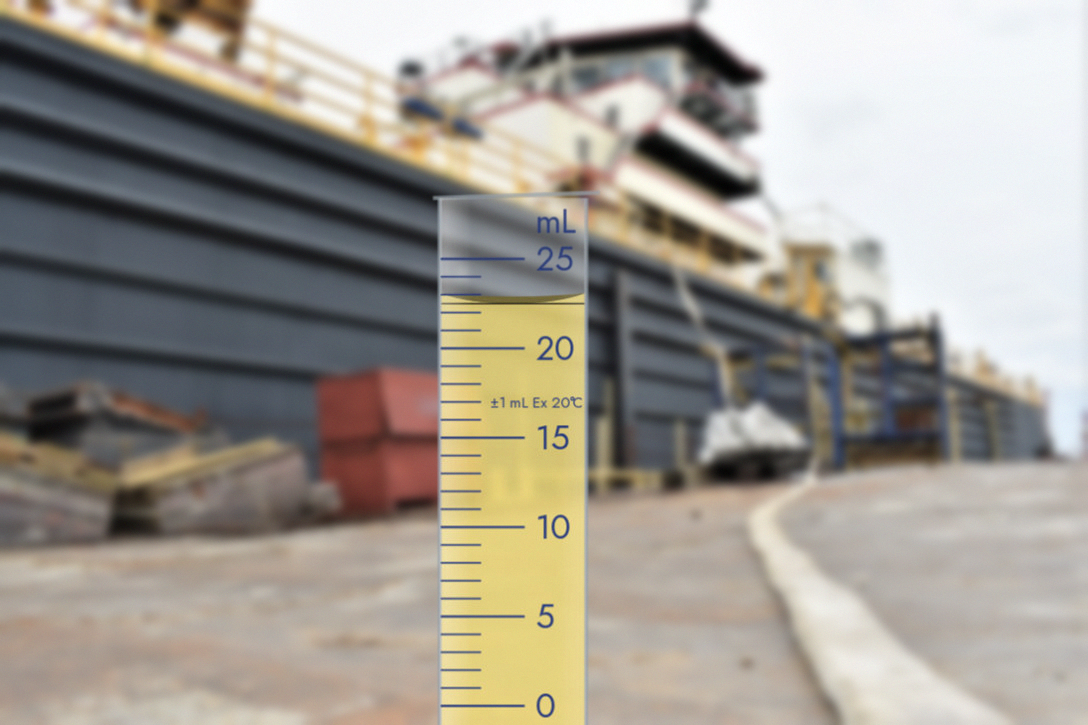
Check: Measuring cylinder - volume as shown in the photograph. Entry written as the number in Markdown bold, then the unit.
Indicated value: **22.5** mL
